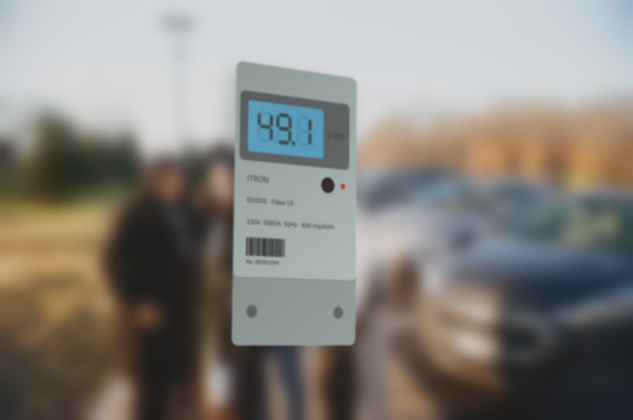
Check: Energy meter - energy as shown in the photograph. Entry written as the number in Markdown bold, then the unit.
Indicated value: **49.1** kWh
